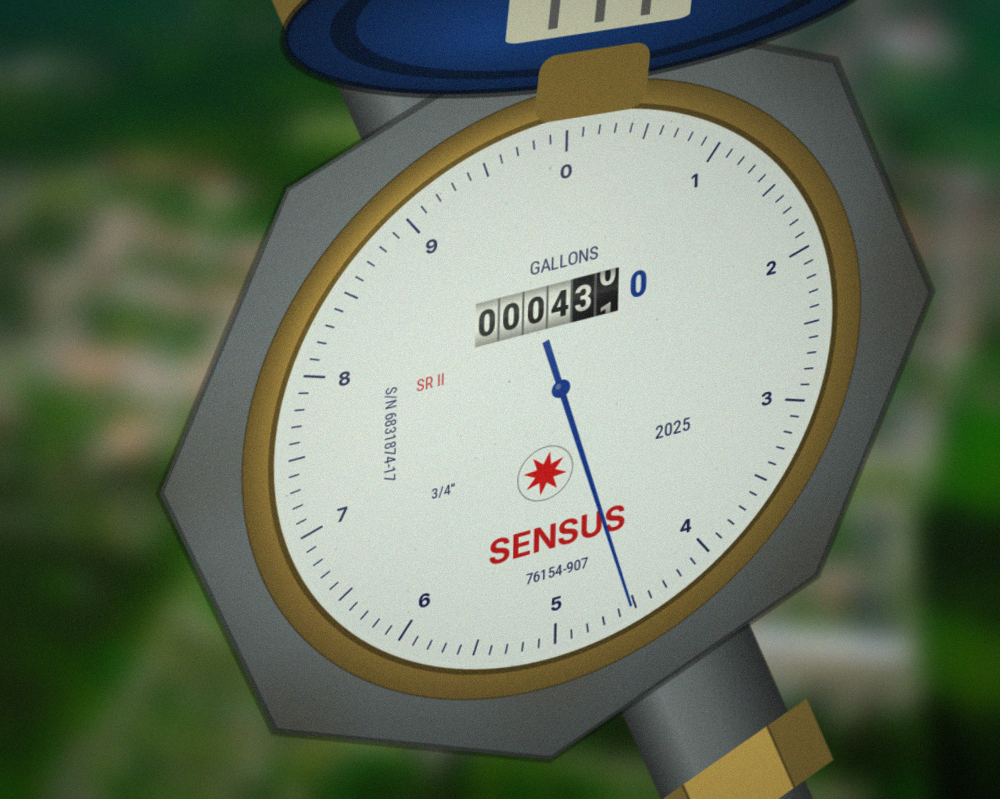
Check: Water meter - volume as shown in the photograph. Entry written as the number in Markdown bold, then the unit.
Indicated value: **4304.5** gal
